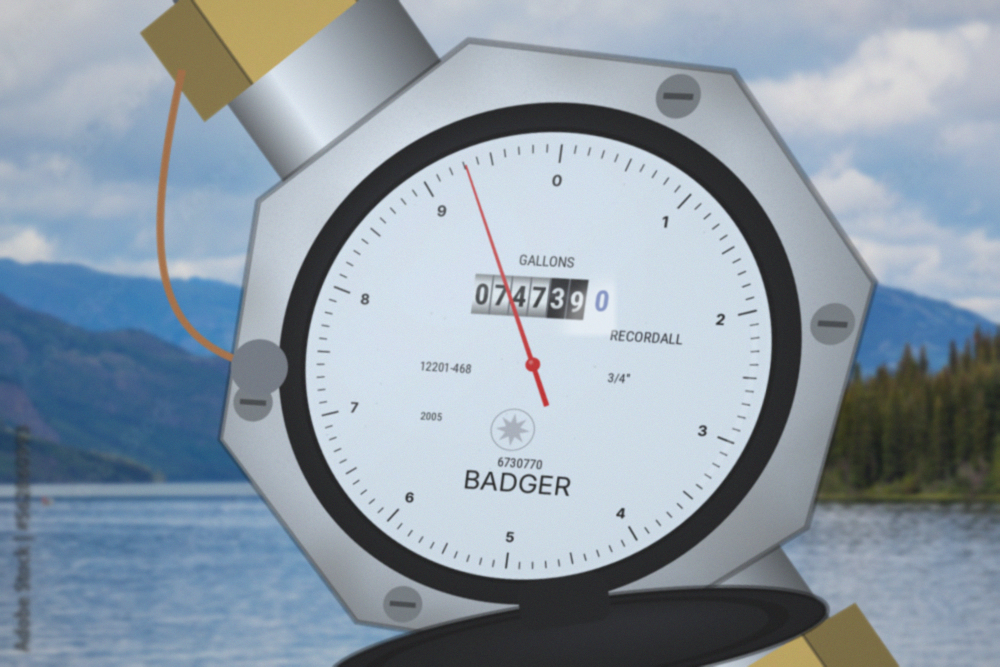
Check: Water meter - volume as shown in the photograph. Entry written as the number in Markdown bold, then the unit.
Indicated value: **747389.3** gal
